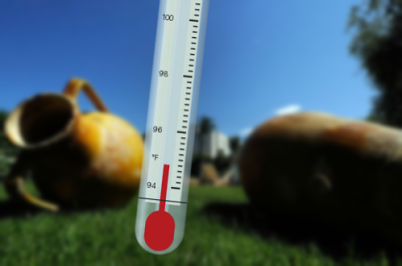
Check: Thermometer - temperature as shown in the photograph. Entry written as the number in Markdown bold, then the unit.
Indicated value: **94.8** °F
